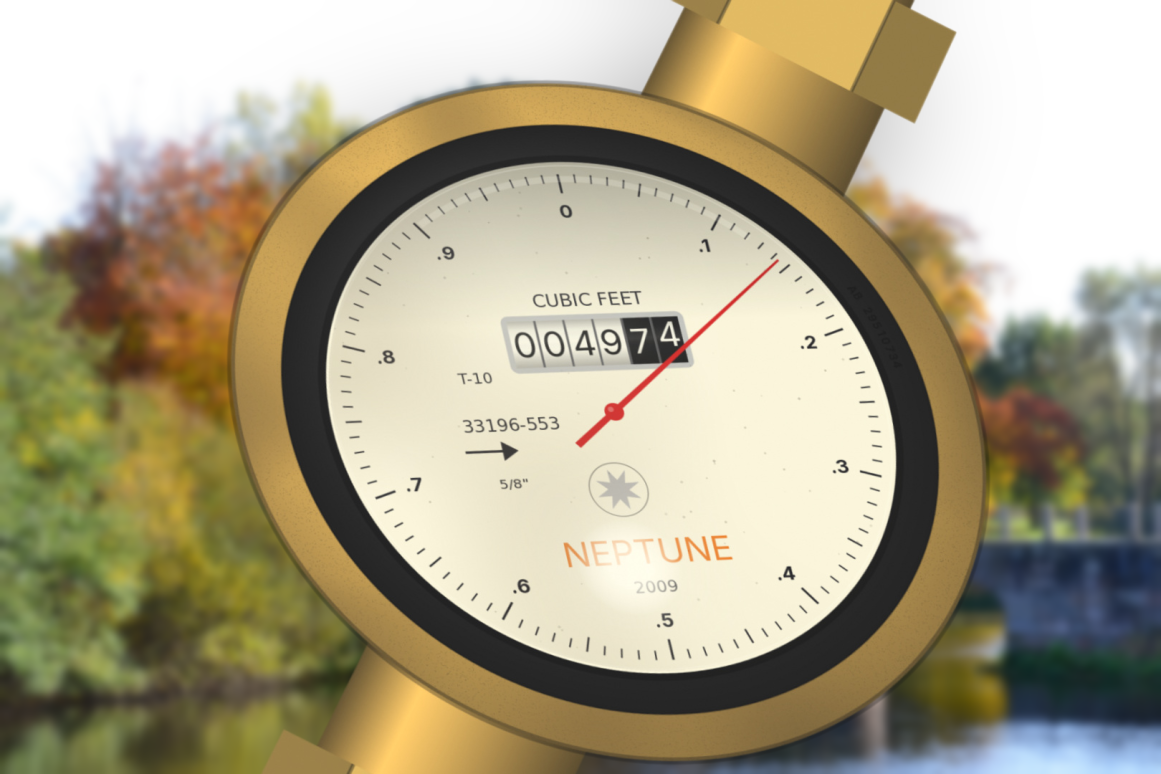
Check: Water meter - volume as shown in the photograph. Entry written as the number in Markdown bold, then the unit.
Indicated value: **4974.14** ft³
